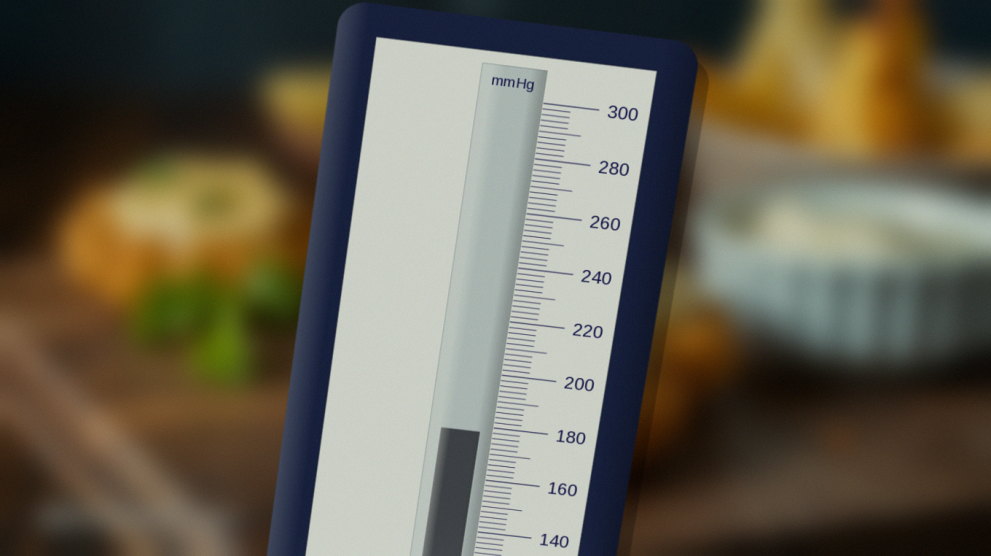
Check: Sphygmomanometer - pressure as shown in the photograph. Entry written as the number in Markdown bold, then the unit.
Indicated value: **178** mmHg
